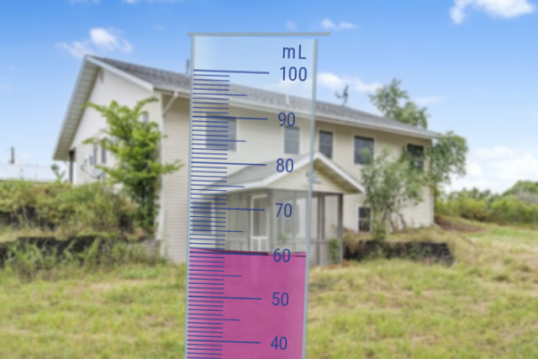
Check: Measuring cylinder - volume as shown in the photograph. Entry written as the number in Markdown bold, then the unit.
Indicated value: **60** mL
